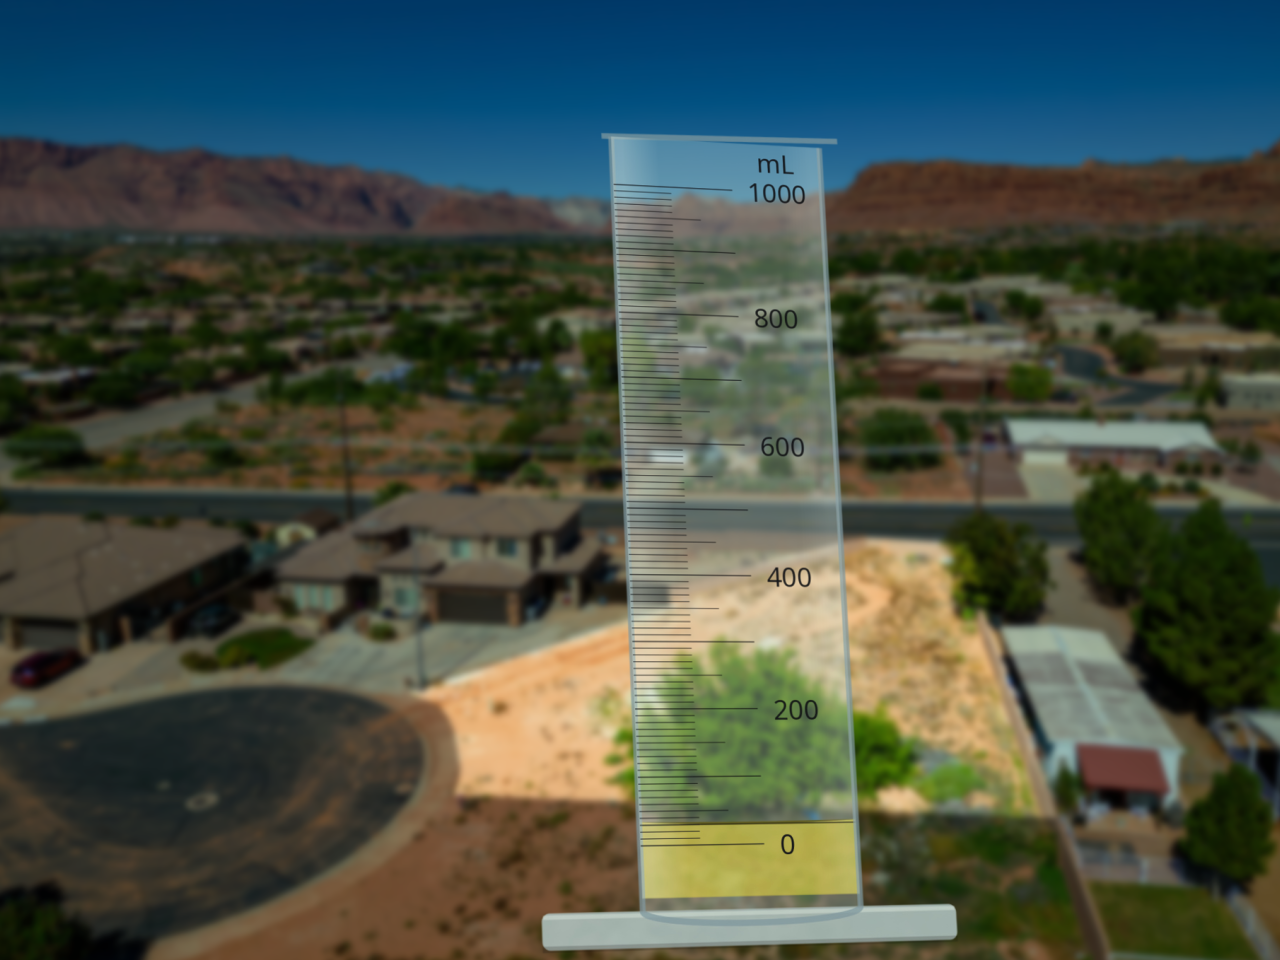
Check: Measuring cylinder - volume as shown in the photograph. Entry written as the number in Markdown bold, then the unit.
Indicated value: **30** mL
